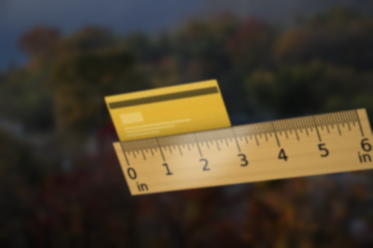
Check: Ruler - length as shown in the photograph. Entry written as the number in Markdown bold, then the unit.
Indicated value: **3** in
